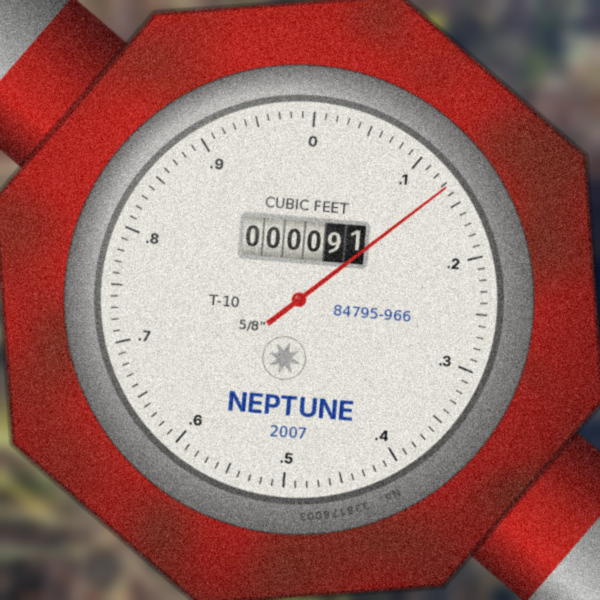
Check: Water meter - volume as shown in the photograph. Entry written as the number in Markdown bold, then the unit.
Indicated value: **91.13** ft³
